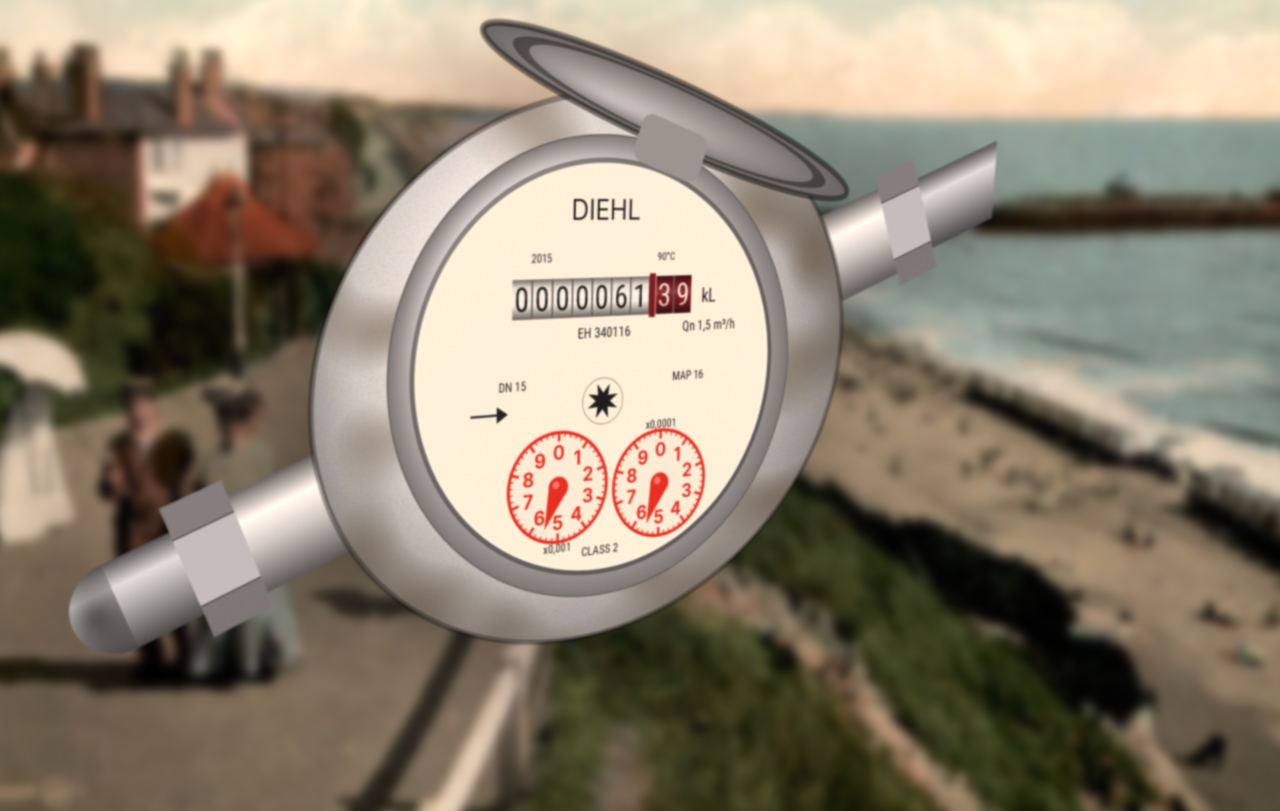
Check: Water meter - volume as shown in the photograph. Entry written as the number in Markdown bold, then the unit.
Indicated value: **61.3955** kL
